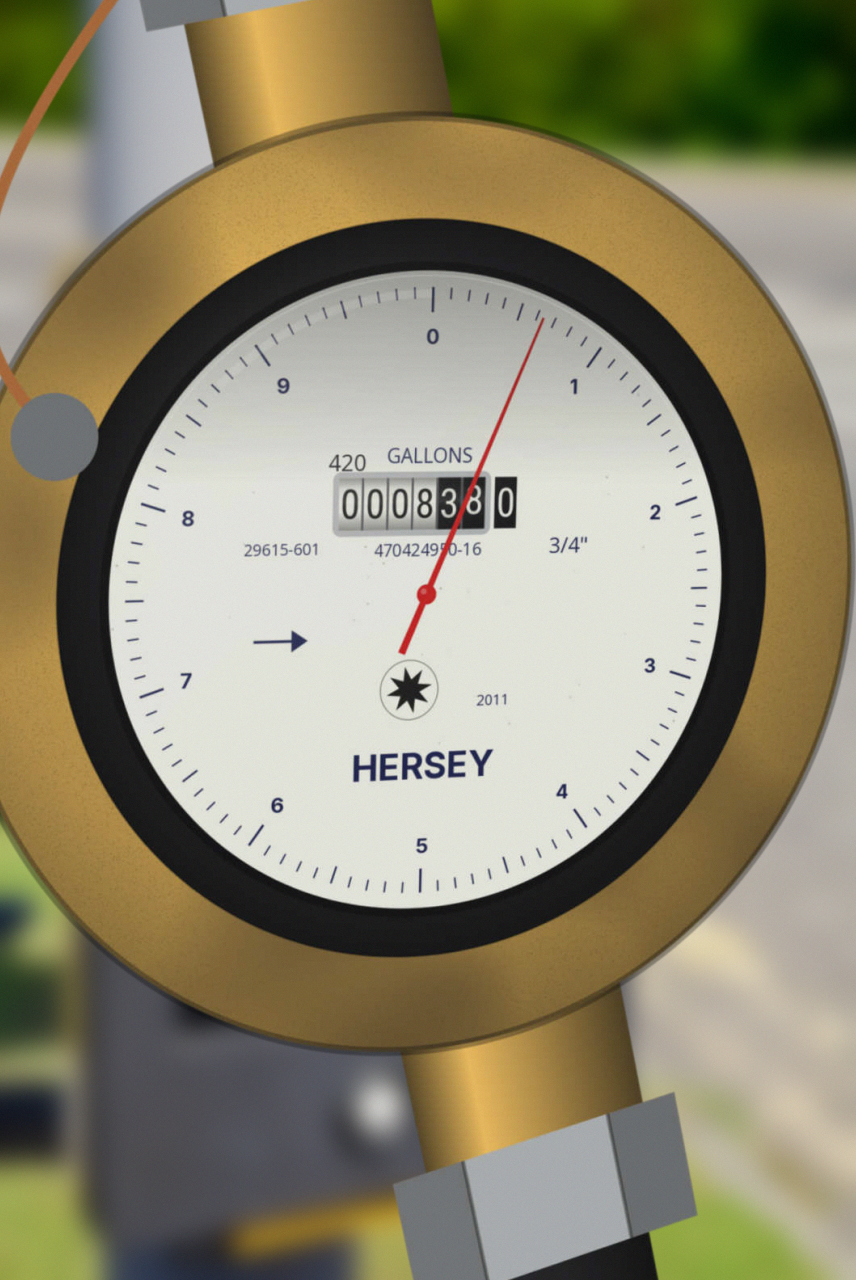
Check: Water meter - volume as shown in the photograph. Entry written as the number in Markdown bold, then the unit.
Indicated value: **8380.6** gal
